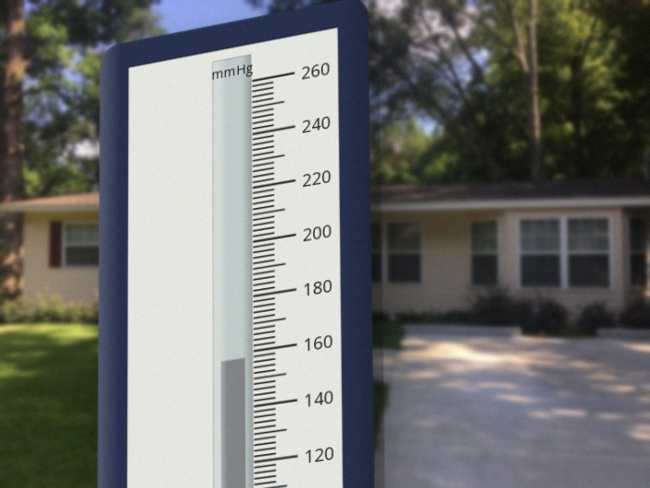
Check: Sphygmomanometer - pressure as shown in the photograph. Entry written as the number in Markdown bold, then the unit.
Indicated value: **158** mmHg
